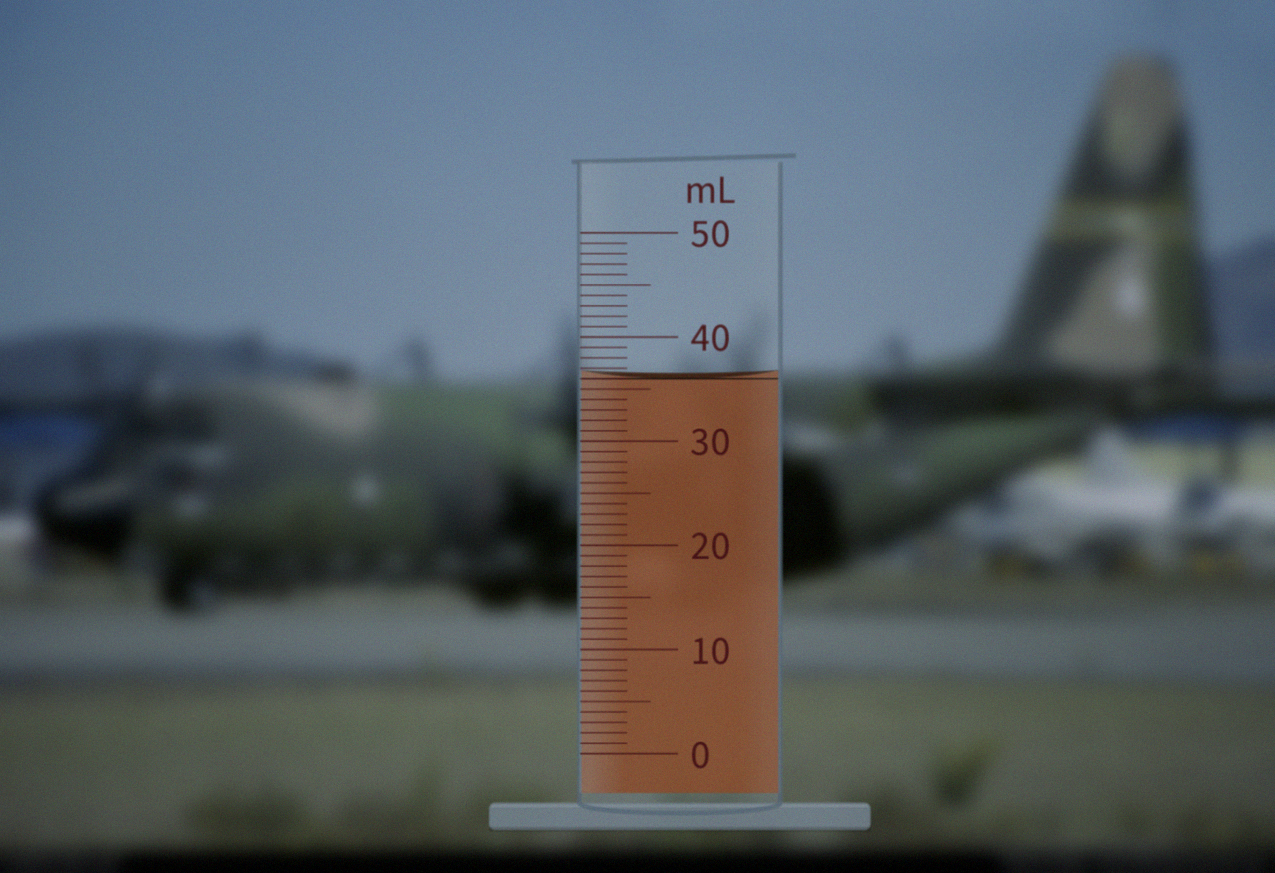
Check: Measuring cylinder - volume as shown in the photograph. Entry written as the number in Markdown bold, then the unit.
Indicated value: **36** mL
